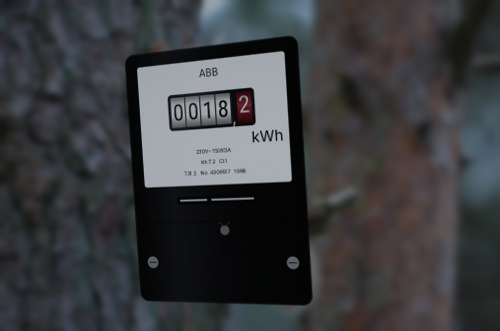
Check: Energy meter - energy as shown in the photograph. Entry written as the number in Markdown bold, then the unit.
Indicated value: **18.2** kWh
